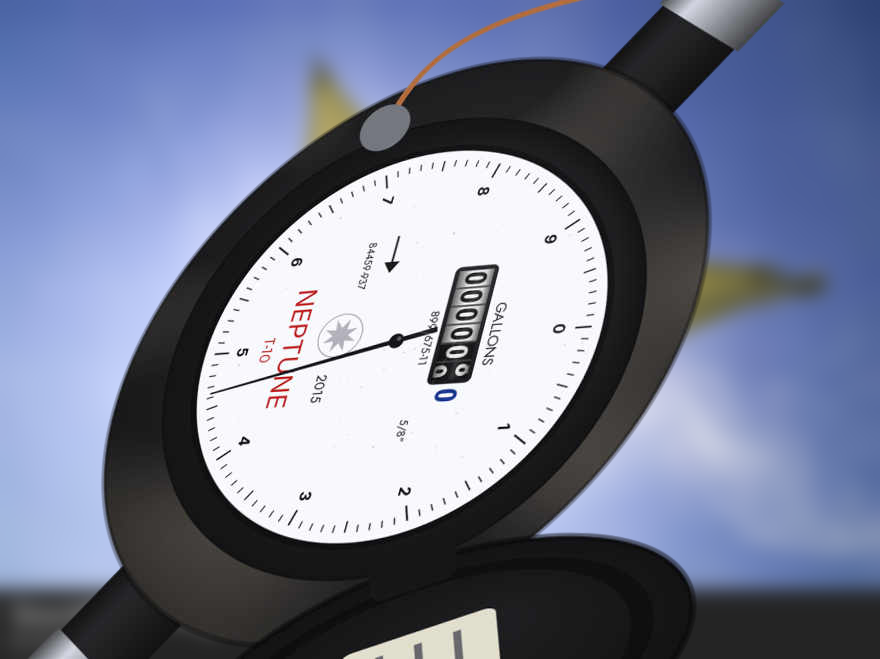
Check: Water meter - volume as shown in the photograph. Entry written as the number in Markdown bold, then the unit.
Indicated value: **84.6** gal
